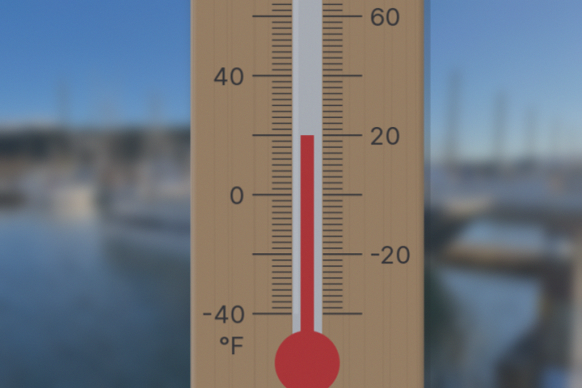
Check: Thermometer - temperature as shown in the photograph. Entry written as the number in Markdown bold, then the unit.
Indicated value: **20** °F
